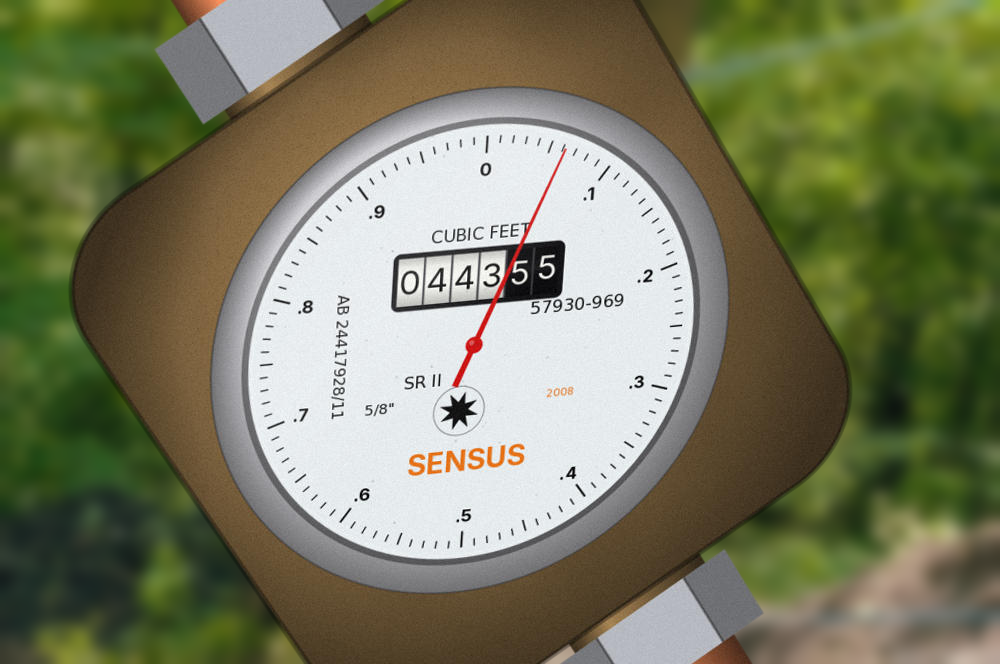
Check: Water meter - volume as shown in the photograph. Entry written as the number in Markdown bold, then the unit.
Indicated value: **44355.06** ft³
